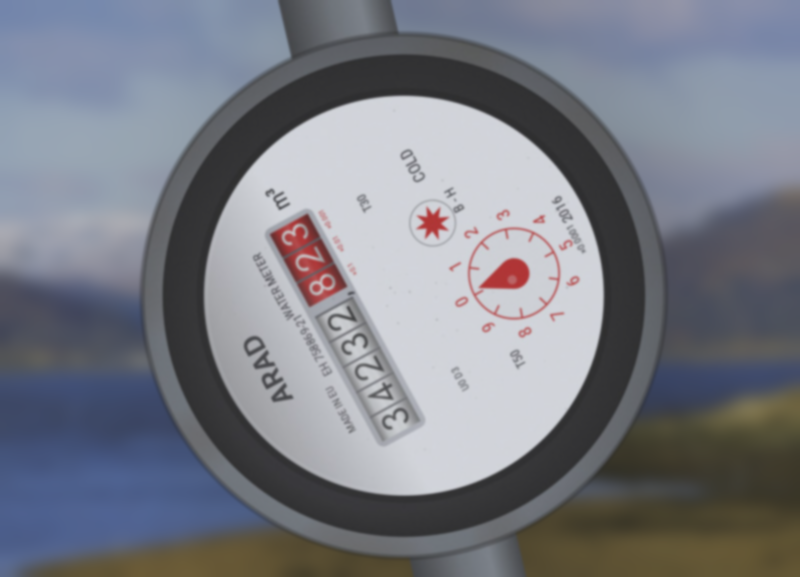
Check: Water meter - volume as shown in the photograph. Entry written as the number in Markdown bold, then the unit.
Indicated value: **34232.8230** m³
